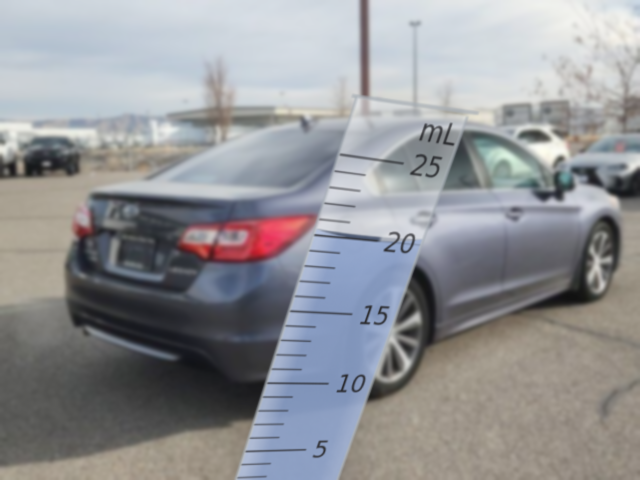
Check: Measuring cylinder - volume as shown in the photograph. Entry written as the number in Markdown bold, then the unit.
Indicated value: **20** mL
